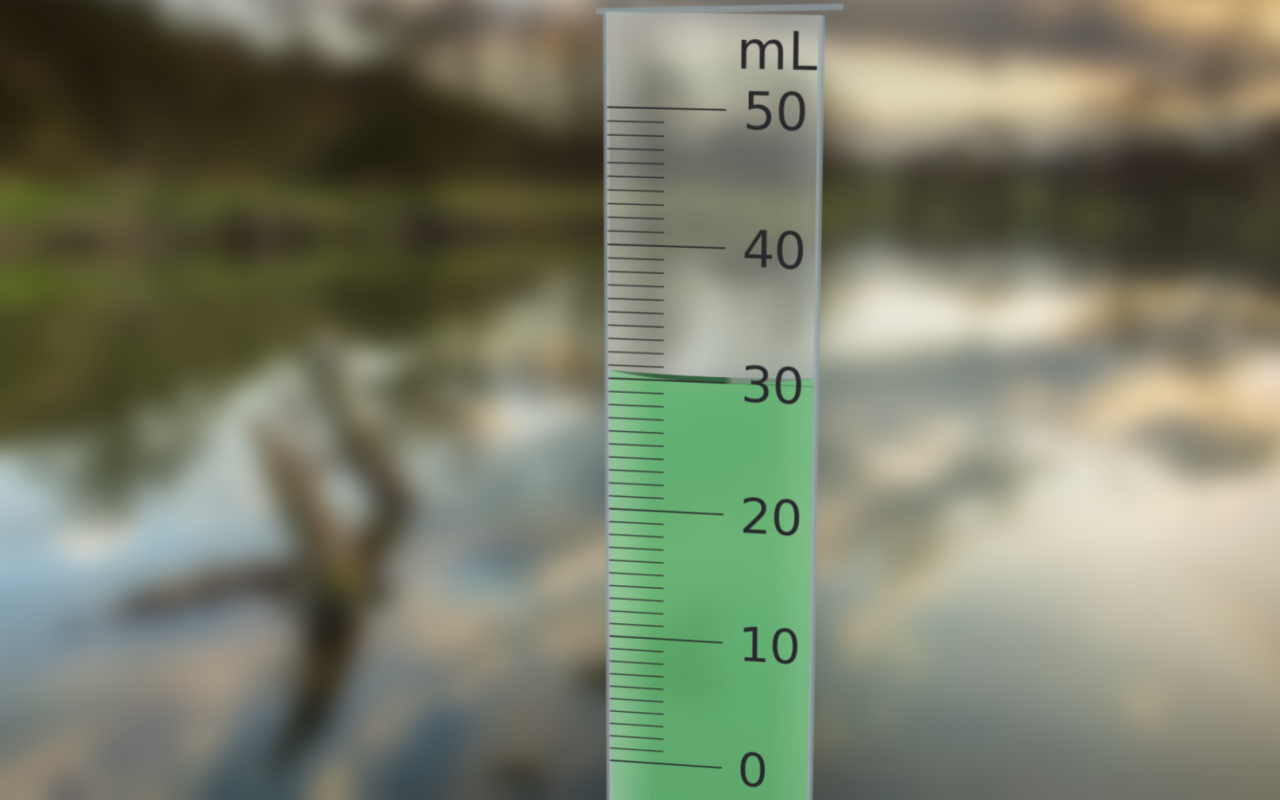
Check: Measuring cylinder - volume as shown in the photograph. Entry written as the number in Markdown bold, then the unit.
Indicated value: **30** mL
